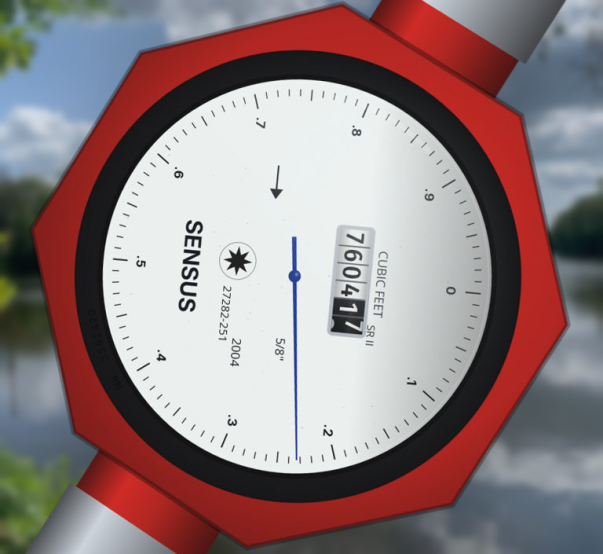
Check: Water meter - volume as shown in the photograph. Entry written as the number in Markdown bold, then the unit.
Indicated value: **760417.23** ft³
